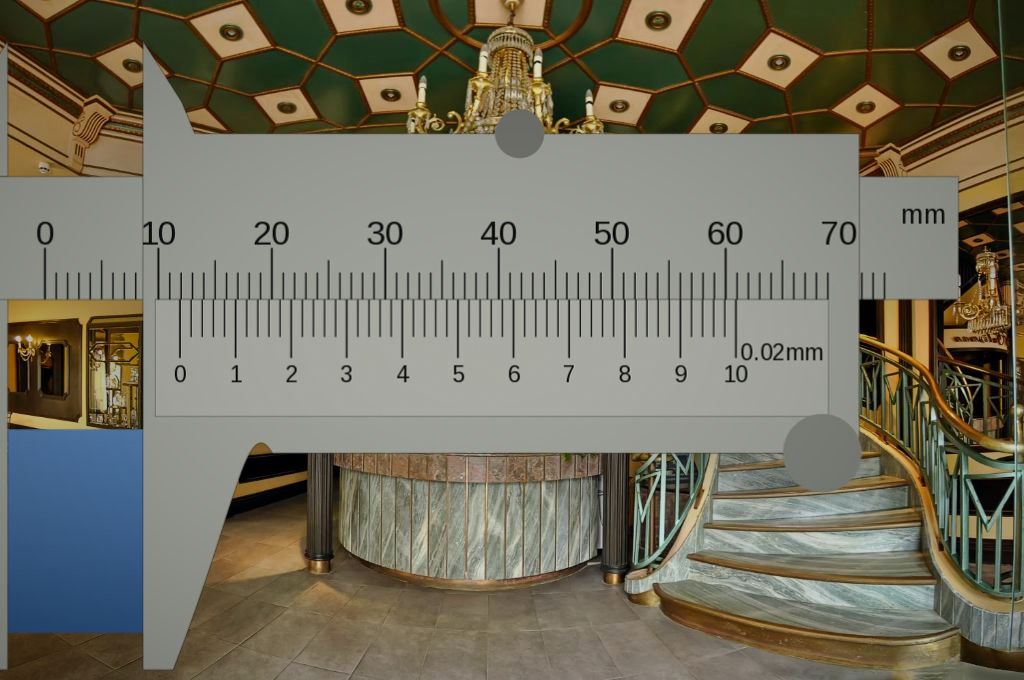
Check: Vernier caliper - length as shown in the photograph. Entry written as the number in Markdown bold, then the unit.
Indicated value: **11.9** mm
